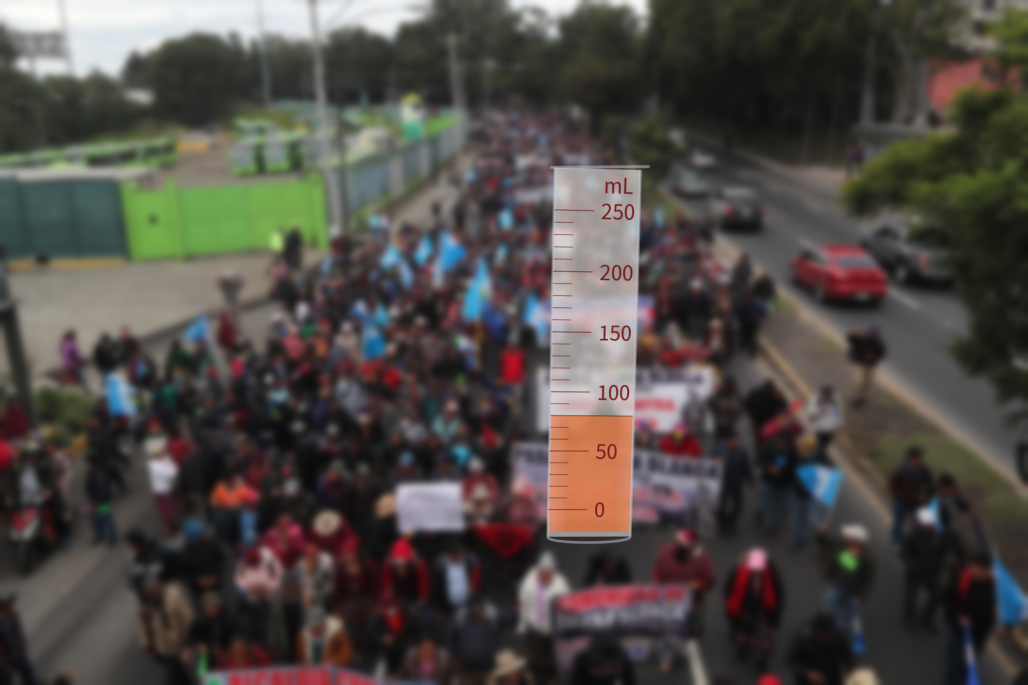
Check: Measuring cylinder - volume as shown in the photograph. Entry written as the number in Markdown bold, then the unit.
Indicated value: **80** mL
